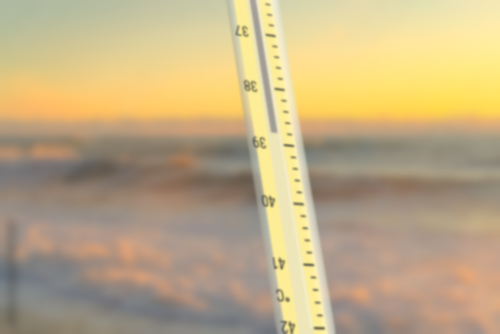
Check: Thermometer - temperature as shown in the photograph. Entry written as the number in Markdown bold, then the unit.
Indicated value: **38.8** °C
